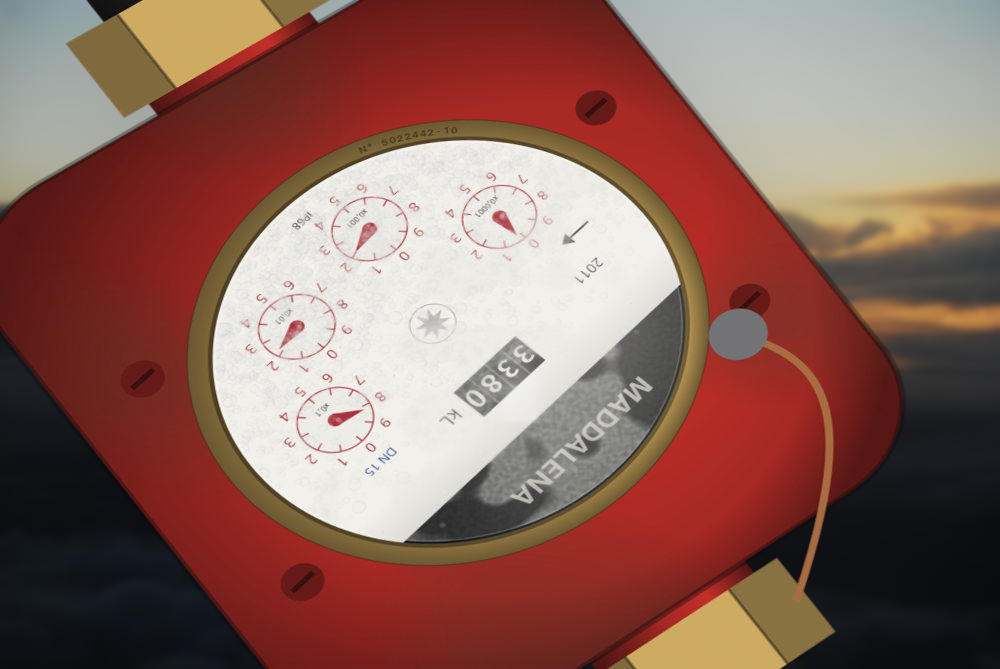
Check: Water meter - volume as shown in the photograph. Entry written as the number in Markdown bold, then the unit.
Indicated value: **3380.8220** kL
